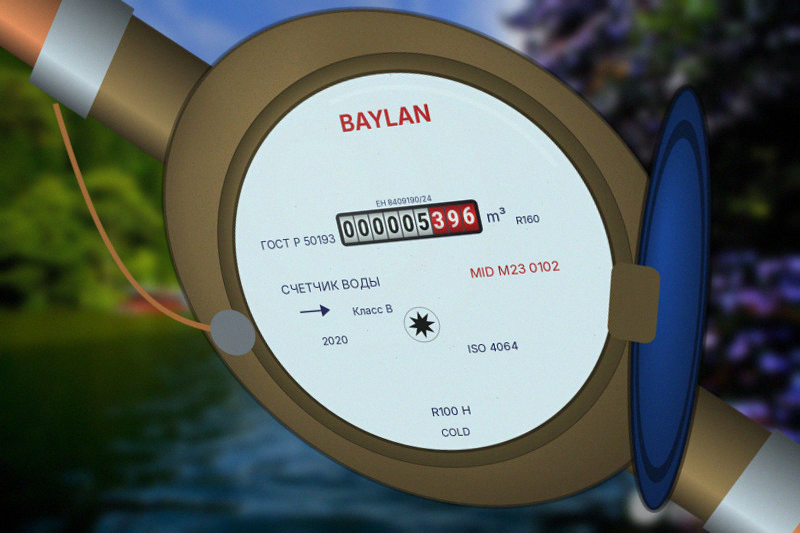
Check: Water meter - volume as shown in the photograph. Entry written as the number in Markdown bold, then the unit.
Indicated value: **5.396** m³
